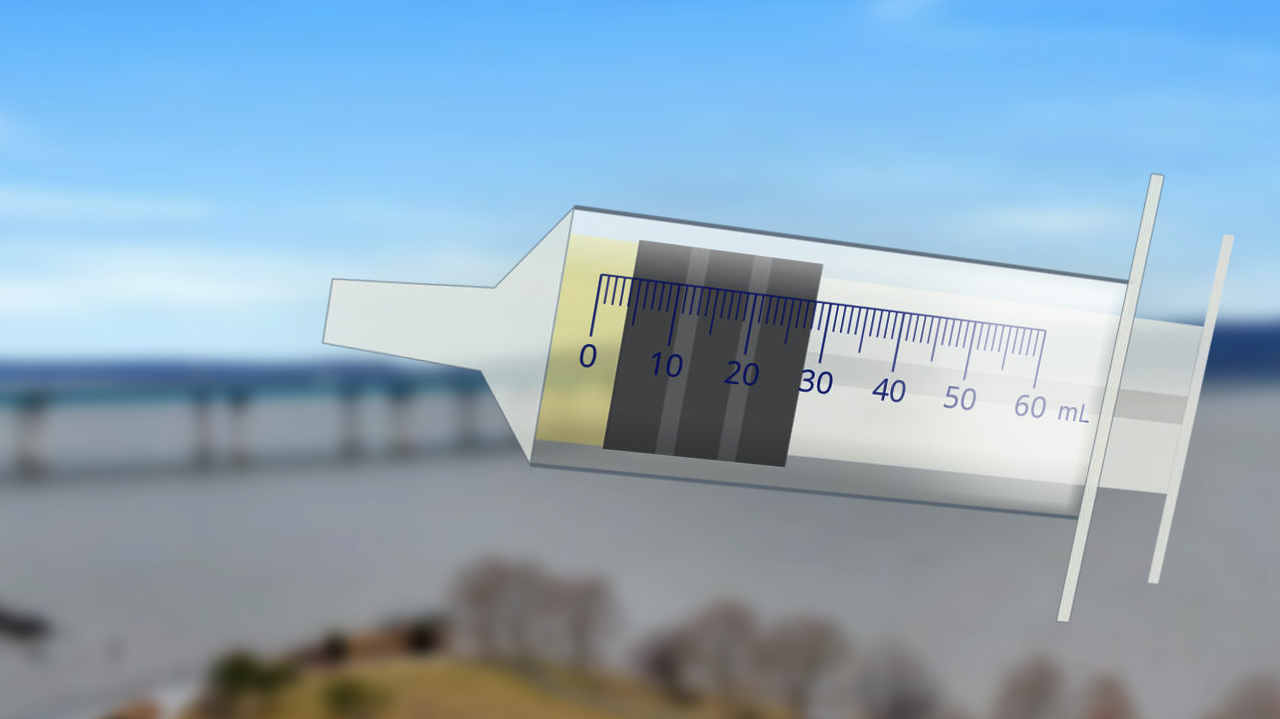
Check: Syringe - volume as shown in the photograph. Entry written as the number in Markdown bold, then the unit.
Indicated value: **4** mL
